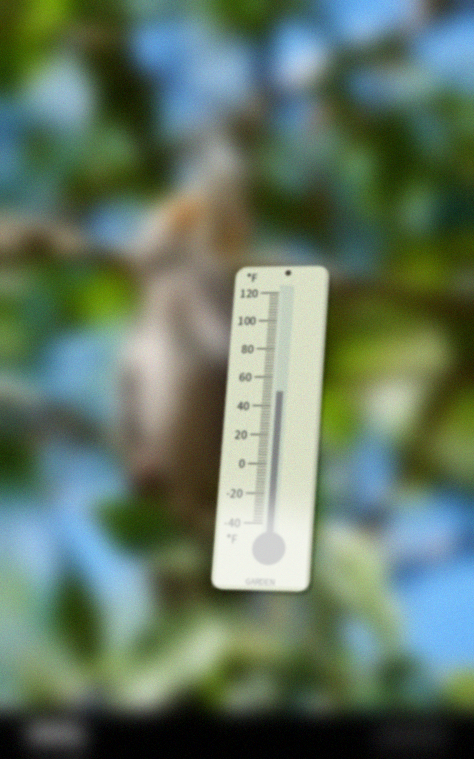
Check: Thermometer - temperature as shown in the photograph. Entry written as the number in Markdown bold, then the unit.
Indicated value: **50** °F
